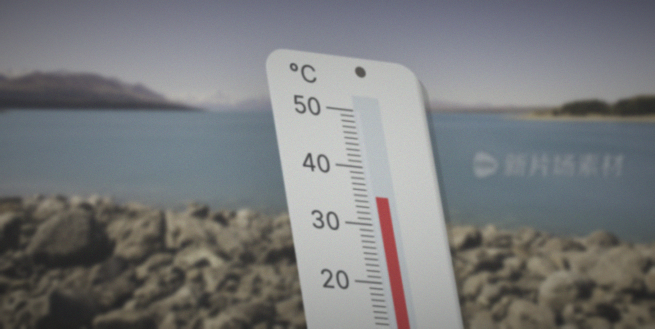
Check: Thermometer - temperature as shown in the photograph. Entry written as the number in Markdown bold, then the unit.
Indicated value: **35** °C
